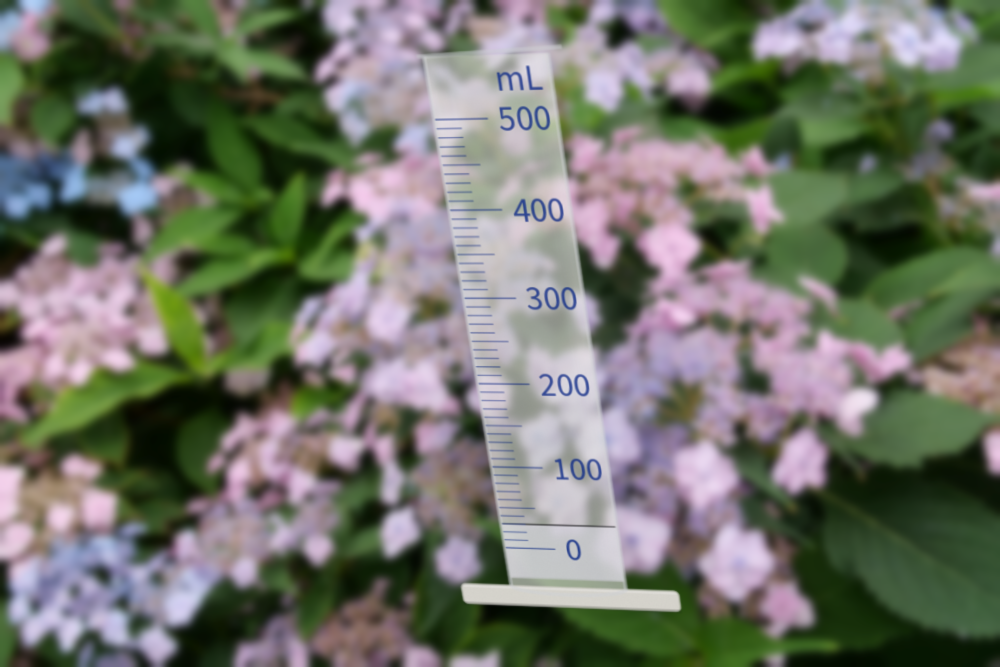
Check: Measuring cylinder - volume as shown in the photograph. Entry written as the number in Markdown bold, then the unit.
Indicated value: **30** mL
